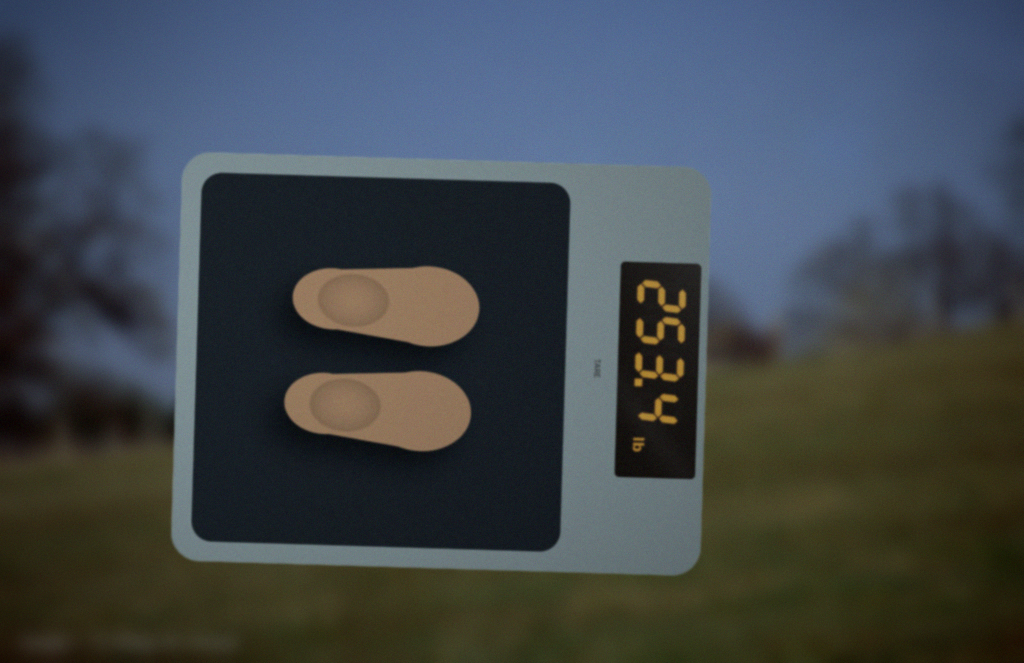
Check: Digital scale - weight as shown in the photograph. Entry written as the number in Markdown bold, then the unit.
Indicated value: **253.4** lb
